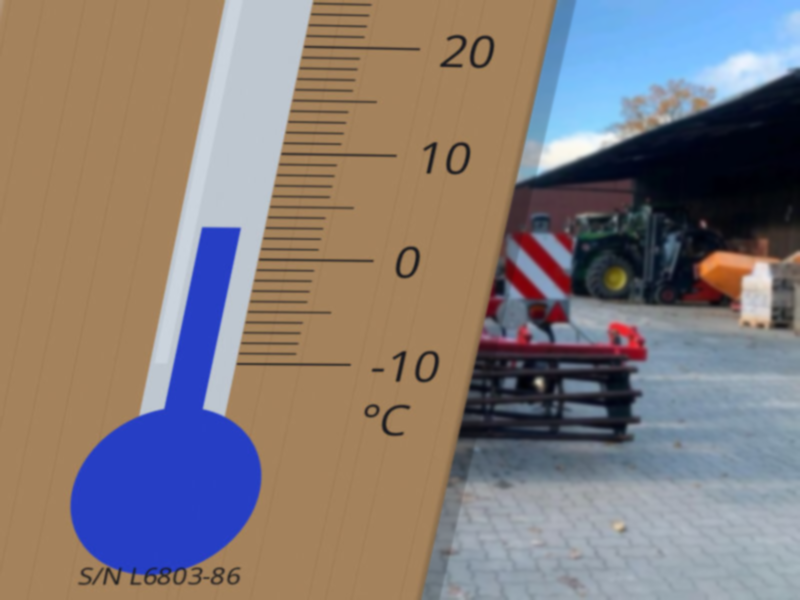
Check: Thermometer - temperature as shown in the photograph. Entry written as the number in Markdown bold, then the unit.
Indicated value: **3** °C
